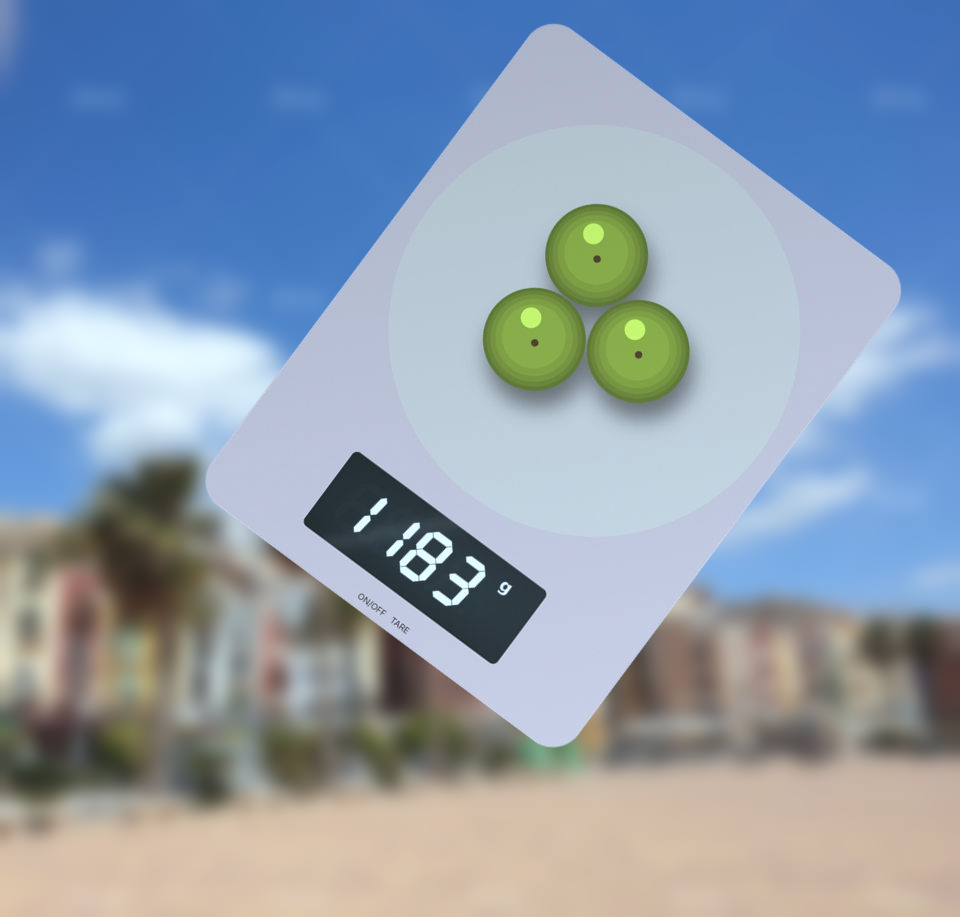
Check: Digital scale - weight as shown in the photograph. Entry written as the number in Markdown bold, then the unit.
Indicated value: **1183** g
